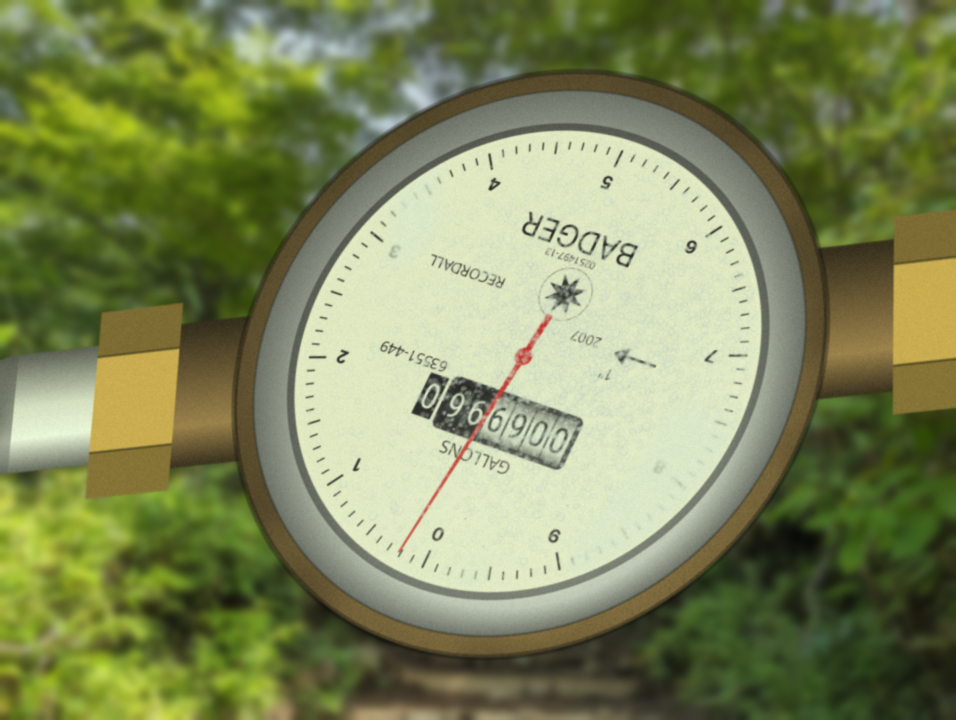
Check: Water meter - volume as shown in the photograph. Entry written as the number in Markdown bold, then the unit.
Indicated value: **69960.2** gal
